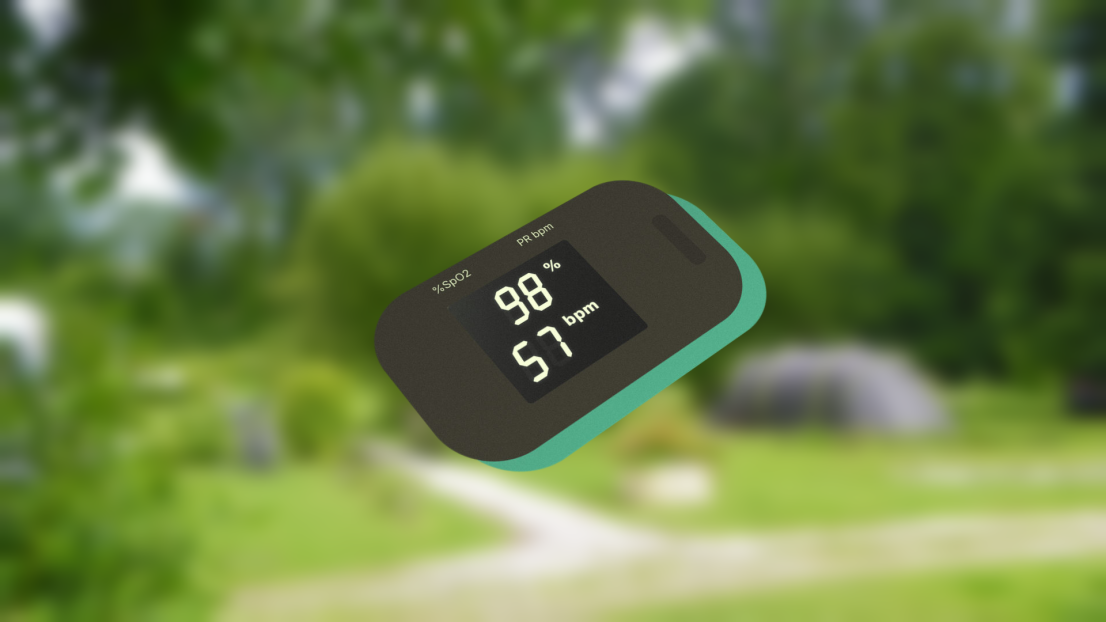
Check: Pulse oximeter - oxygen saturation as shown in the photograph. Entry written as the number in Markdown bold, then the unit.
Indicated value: **98** %
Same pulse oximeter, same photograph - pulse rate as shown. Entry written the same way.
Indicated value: **57** bpm
